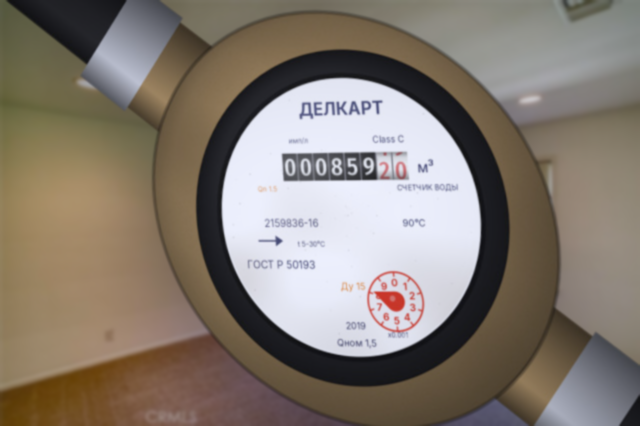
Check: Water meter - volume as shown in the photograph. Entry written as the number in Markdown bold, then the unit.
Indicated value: **859.198** m³
